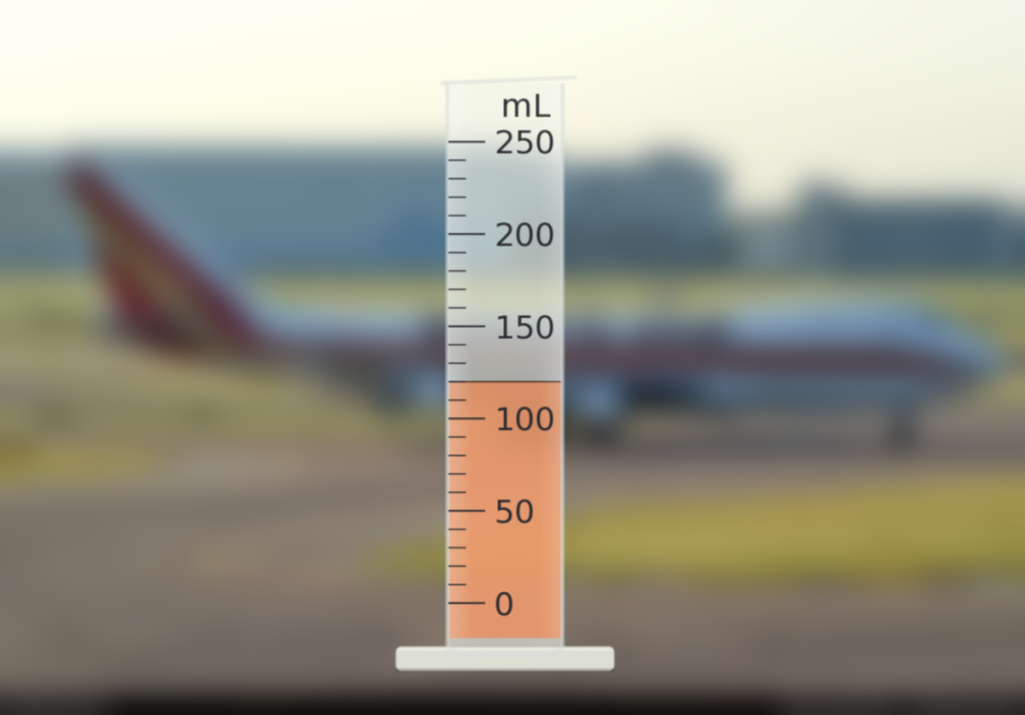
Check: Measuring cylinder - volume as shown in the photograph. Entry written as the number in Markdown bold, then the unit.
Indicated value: **120** mL
